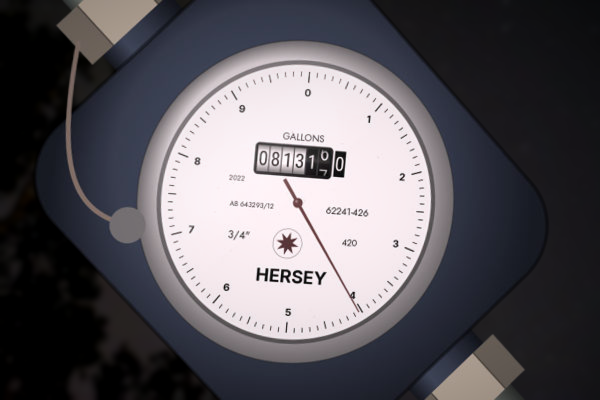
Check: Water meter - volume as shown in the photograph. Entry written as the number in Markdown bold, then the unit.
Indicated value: **813164.0** gal
